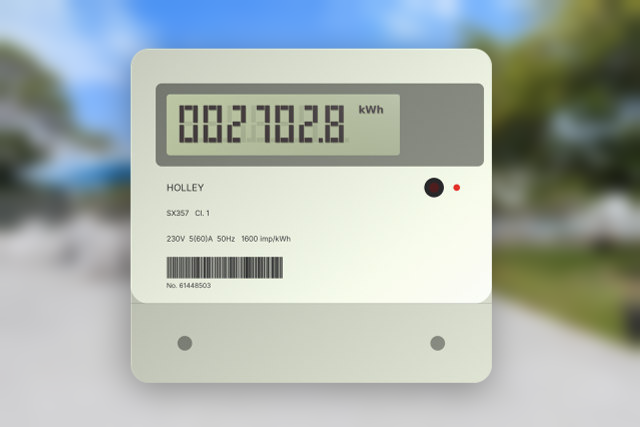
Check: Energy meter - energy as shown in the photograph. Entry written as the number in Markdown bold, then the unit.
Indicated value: **2702.8** kWh
